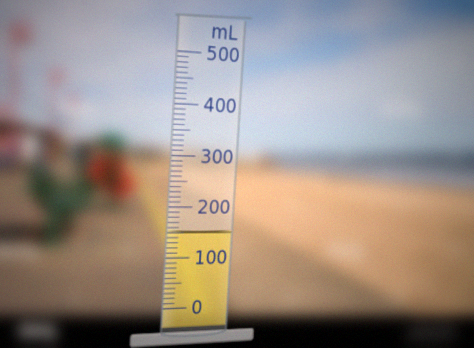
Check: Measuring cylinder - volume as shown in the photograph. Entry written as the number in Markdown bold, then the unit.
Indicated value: **150** mL
